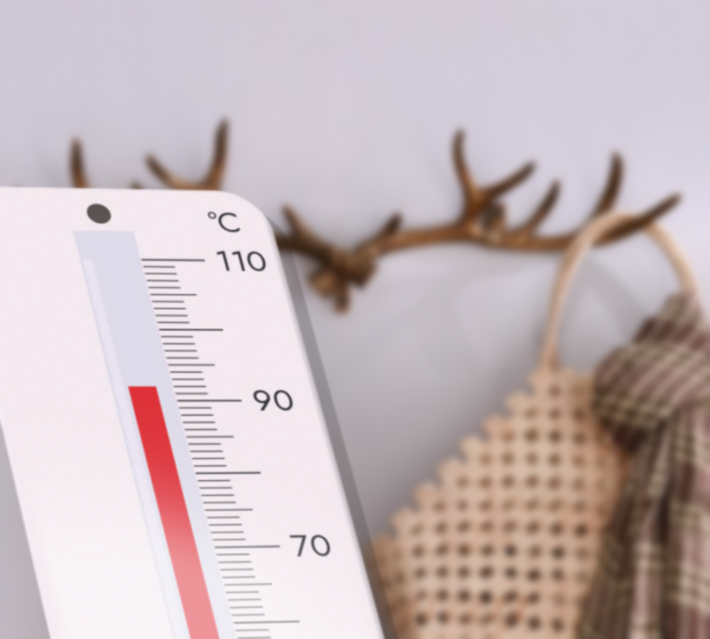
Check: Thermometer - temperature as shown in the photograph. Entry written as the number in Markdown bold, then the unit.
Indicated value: **92** °C
